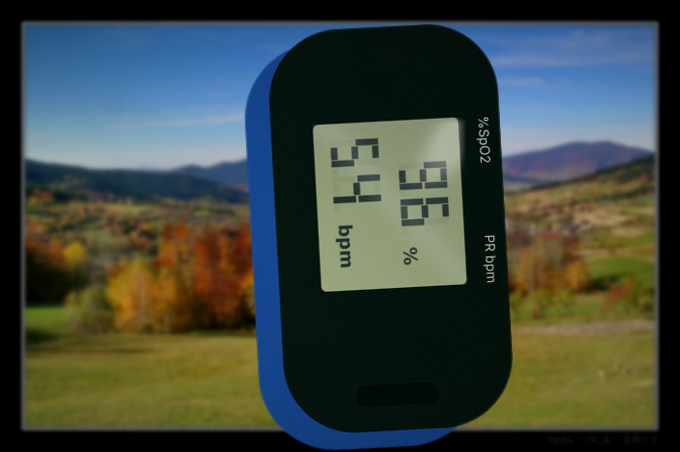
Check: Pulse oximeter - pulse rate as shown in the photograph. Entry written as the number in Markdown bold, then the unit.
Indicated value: **54** bpm
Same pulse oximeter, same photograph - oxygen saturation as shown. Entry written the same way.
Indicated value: **96** %
